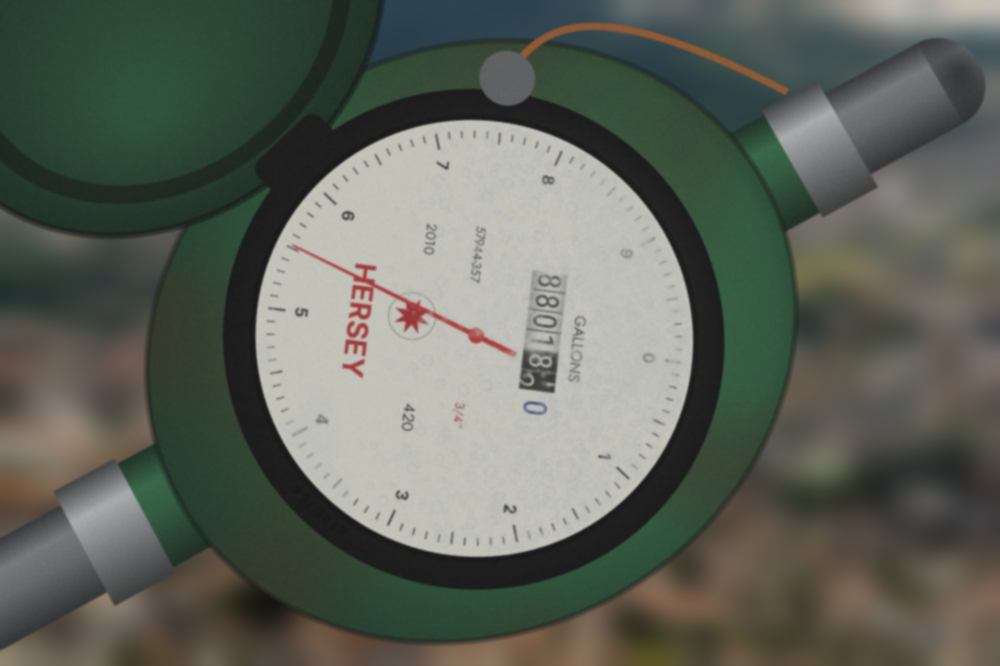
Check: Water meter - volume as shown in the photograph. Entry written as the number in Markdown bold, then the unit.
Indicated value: **8801815.5** gal
